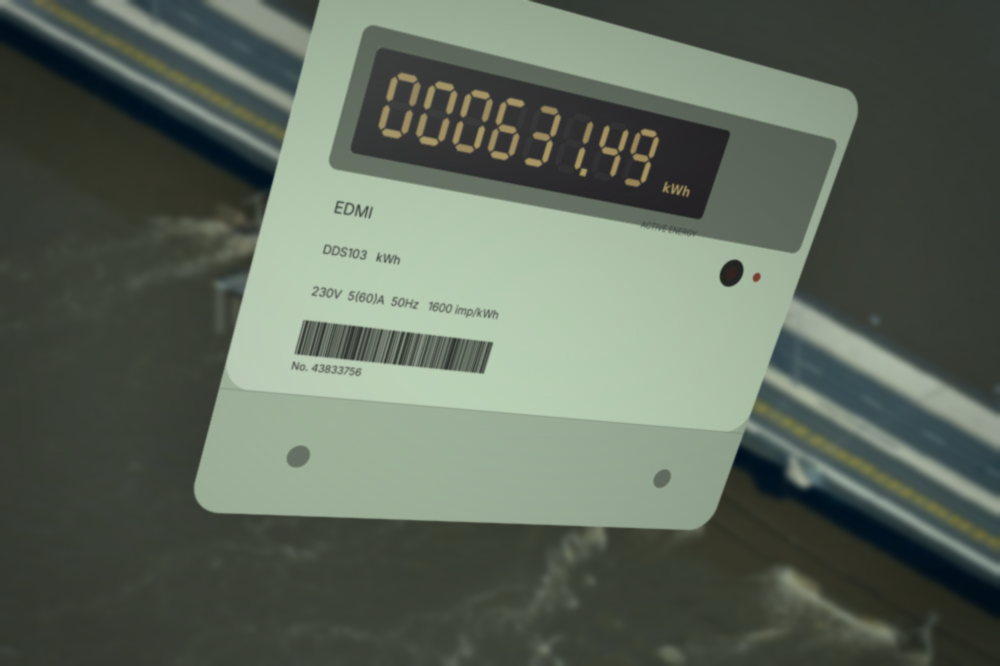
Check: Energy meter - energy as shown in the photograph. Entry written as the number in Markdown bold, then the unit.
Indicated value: **631.49** kWh
